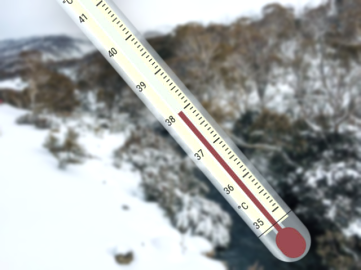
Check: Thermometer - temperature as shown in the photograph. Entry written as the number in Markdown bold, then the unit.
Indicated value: **38** °C
